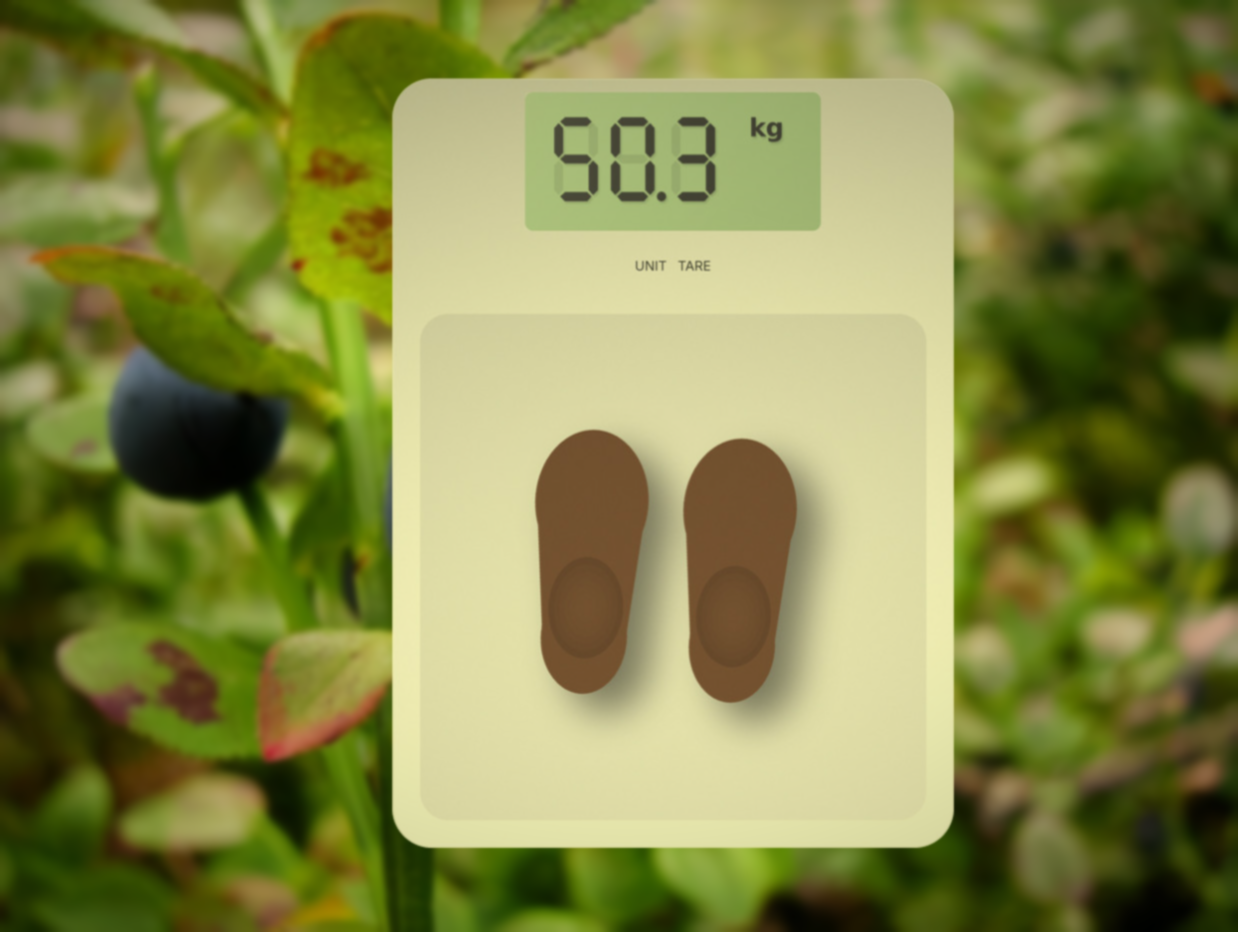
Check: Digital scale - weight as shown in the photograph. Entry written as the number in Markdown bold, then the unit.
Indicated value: **50.3** kg
